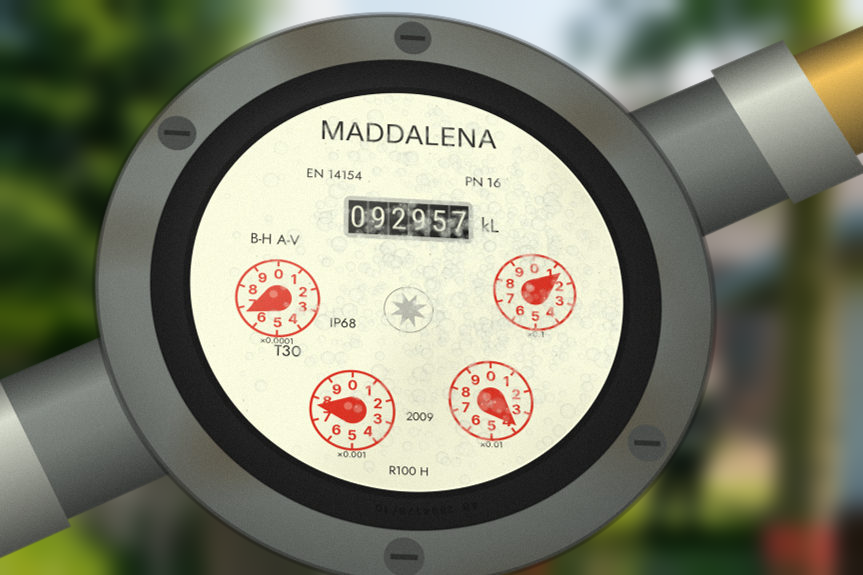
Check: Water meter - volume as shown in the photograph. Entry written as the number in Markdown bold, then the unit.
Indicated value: **92957.1376** kL
